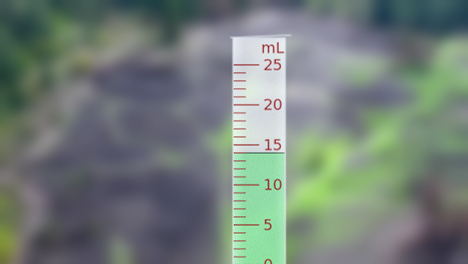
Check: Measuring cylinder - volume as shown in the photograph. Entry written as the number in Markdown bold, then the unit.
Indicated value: **14** mL
